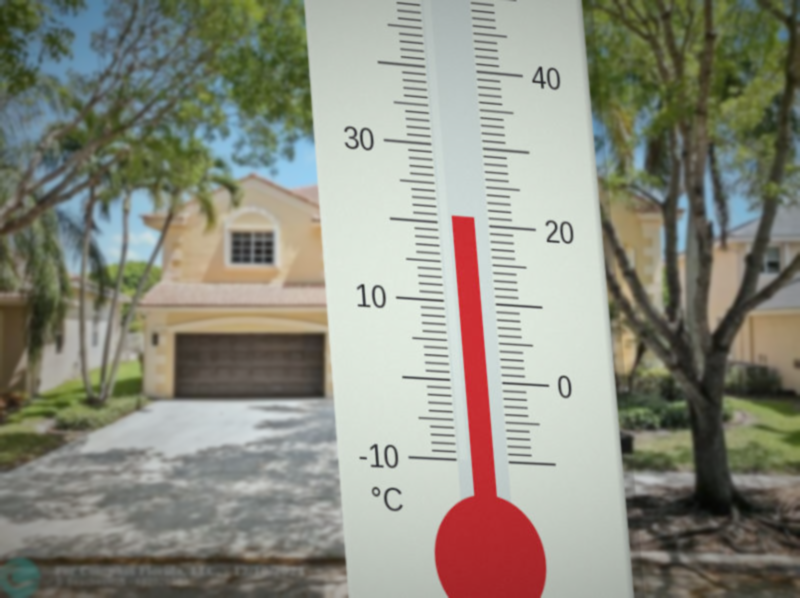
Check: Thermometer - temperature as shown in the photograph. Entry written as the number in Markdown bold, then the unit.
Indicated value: **21** °C
